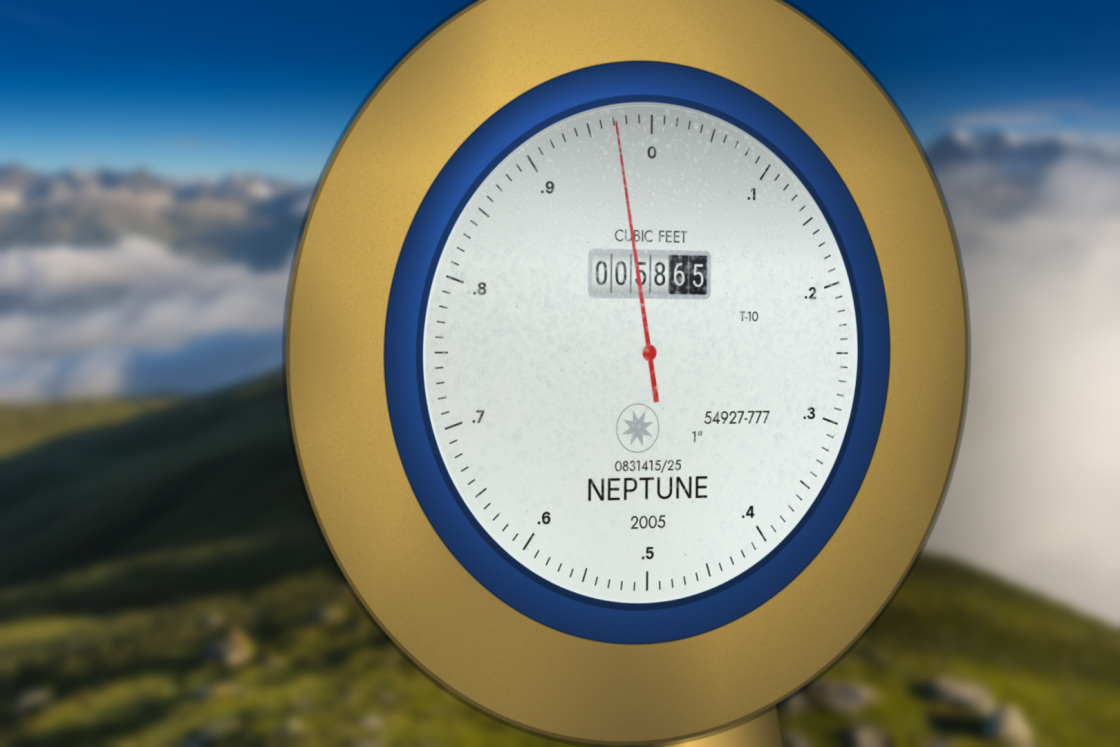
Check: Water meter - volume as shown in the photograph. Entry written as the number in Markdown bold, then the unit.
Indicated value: **5864.97** ft³
